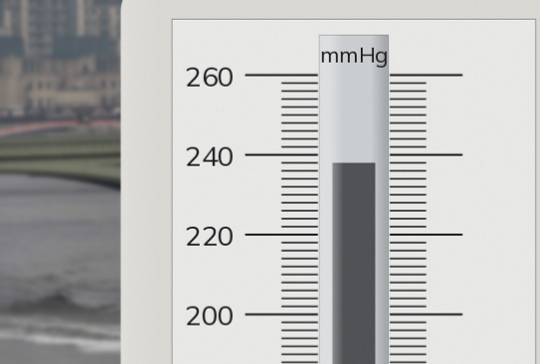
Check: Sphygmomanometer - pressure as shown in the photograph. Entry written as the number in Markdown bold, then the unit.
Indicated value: **238** mmHg
